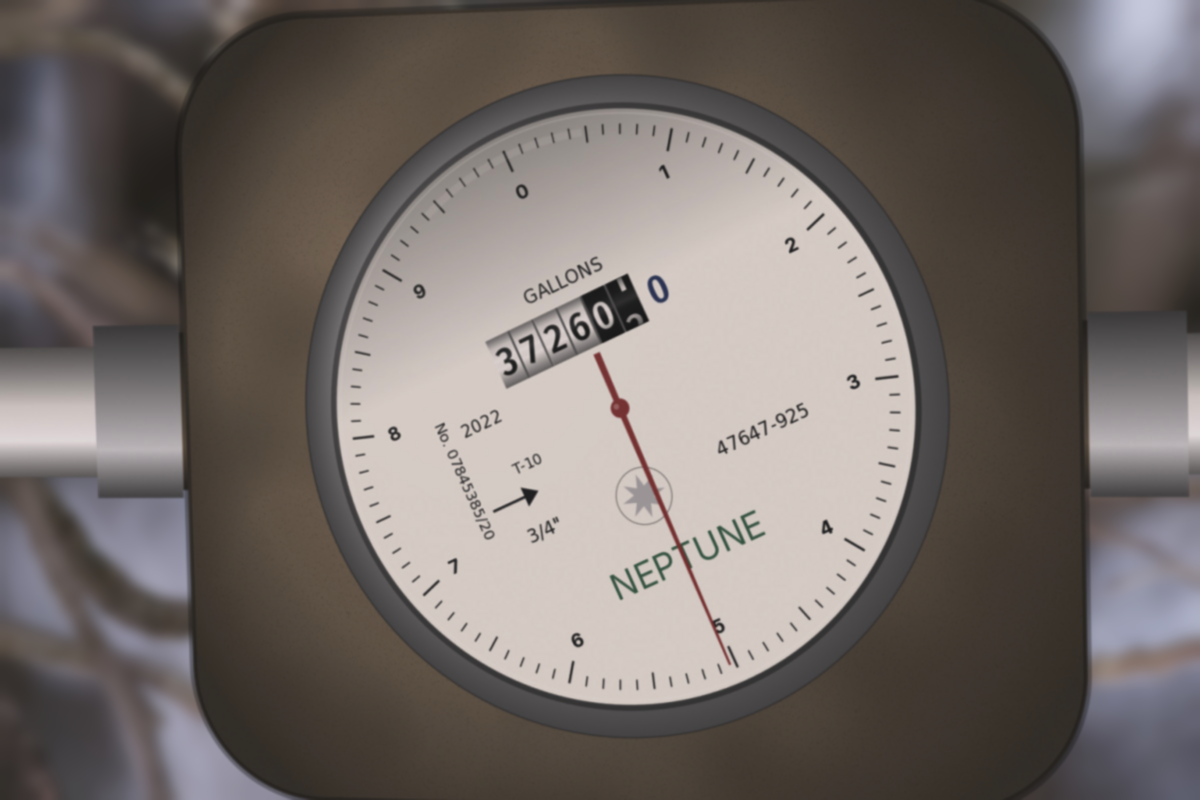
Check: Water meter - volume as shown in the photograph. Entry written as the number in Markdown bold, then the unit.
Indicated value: **3726015.0** gal
